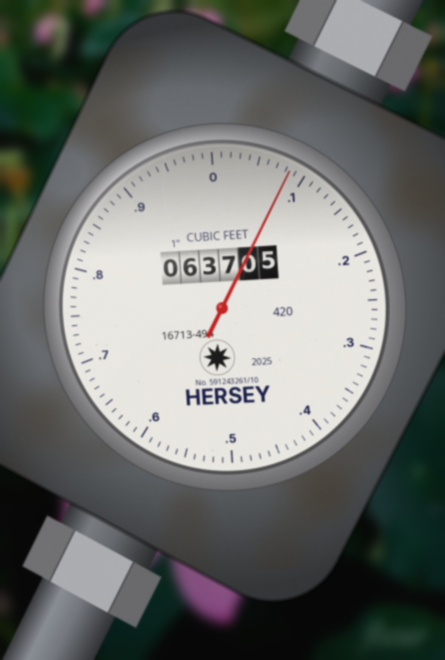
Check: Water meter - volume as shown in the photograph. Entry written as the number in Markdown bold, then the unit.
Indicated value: **63705.08** ft³
